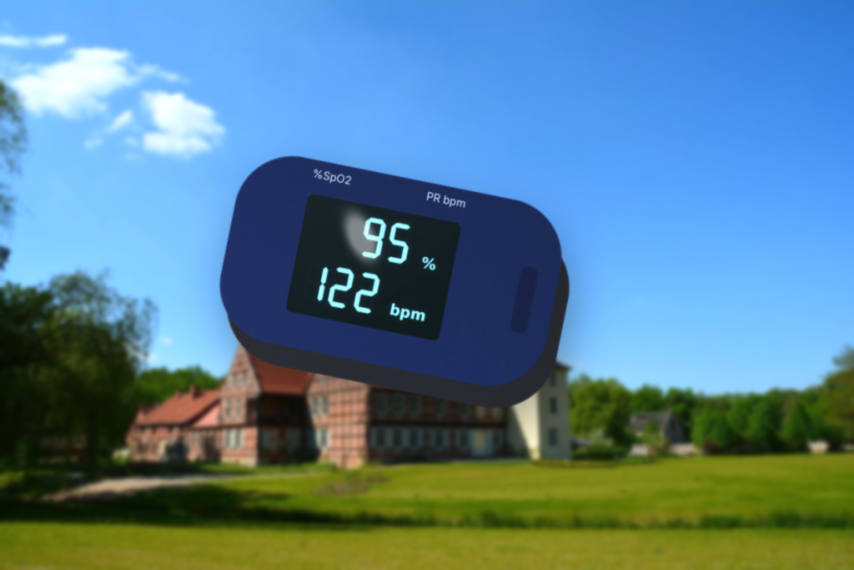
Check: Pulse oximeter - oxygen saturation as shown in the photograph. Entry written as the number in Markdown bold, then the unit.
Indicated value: **95** %
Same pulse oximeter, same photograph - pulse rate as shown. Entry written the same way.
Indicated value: **122** bpm
